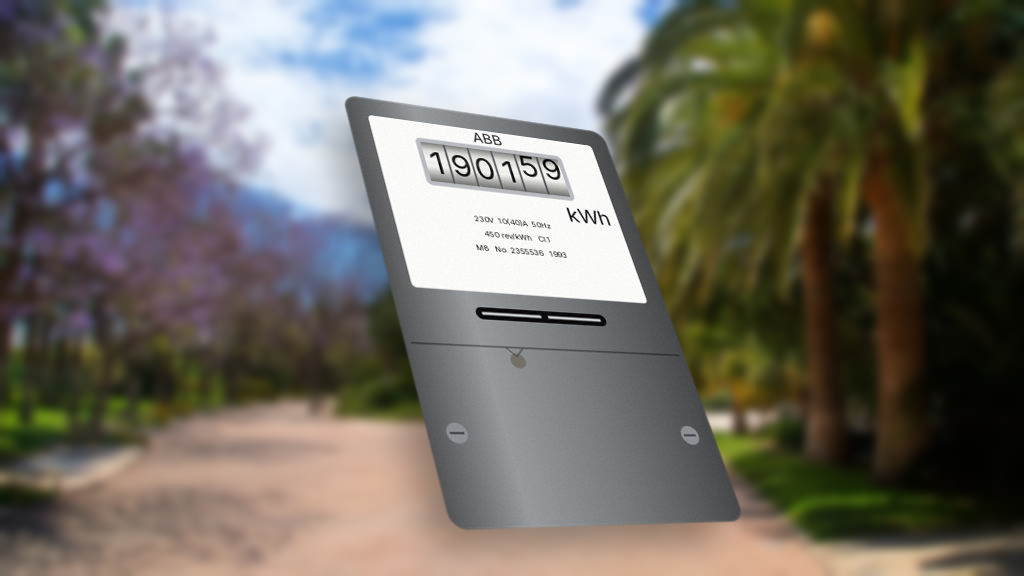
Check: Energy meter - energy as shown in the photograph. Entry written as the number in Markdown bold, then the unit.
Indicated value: **190159** kWh
